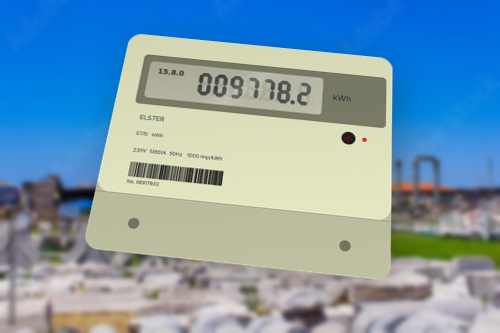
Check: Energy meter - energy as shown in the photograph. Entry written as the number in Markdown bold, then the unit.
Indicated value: **9778.2** kWh
